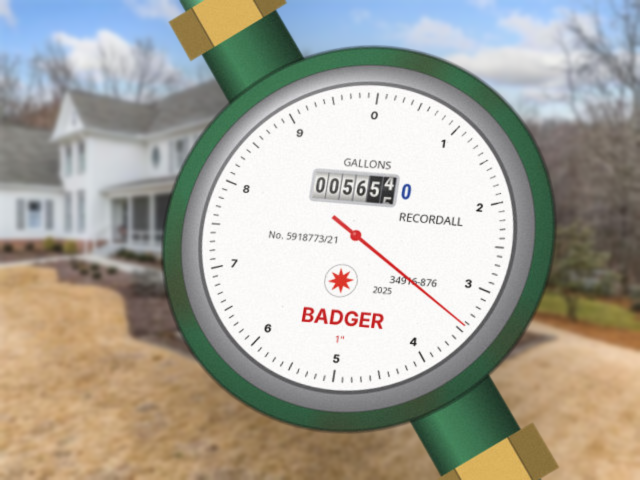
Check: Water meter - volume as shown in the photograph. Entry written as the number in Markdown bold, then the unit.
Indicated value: **56543.4** gal
